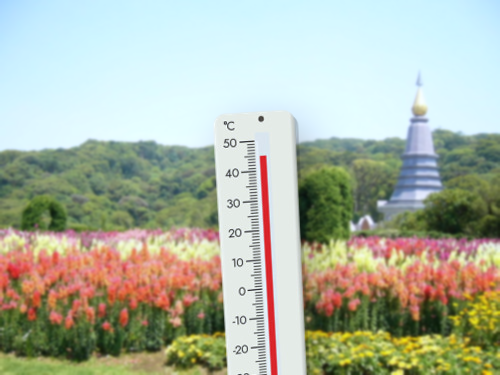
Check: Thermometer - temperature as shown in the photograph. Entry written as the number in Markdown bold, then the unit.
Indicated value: **45** °C
